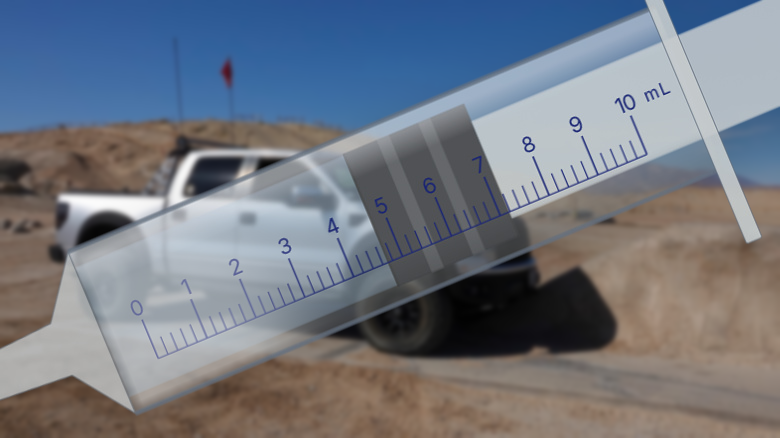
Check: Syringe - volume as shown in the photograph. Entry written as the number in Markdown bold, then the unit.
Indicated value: **4.7** mL
